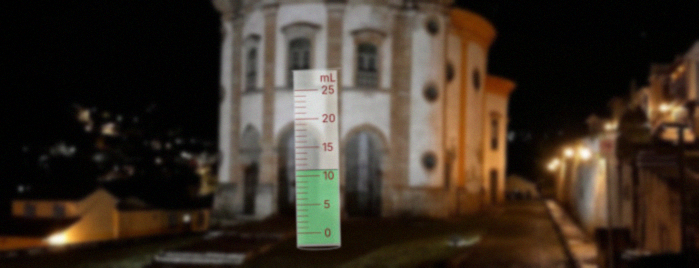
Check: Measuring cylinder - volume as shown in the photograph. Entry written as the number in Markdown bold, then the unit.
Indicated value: **11** mL
